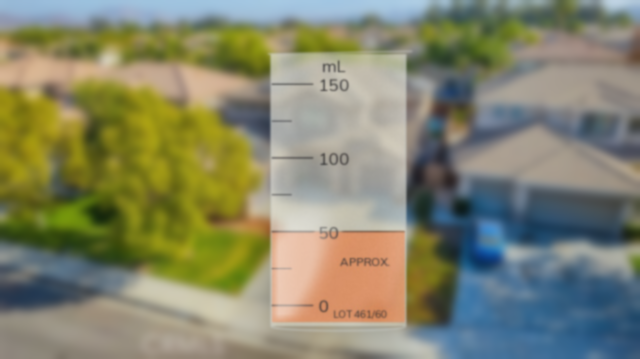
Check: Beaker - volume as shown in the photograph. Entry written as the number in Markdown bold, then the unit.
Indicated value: **50** mL
